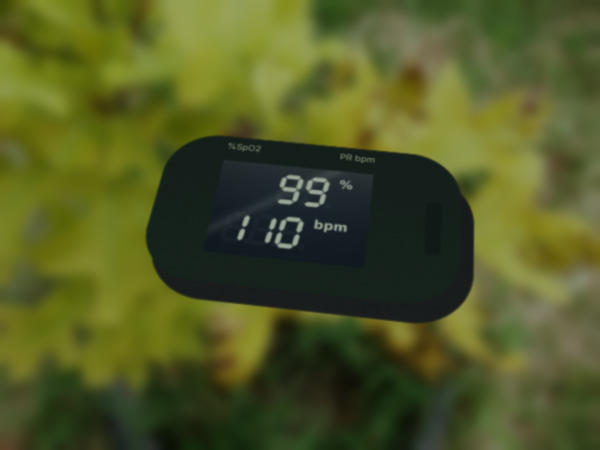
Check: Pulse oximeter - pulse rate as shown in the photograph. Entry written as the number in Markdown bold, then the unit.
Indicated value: **110** bpm
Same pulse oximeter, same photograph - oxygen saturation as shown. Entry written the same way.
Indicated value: **99** %
